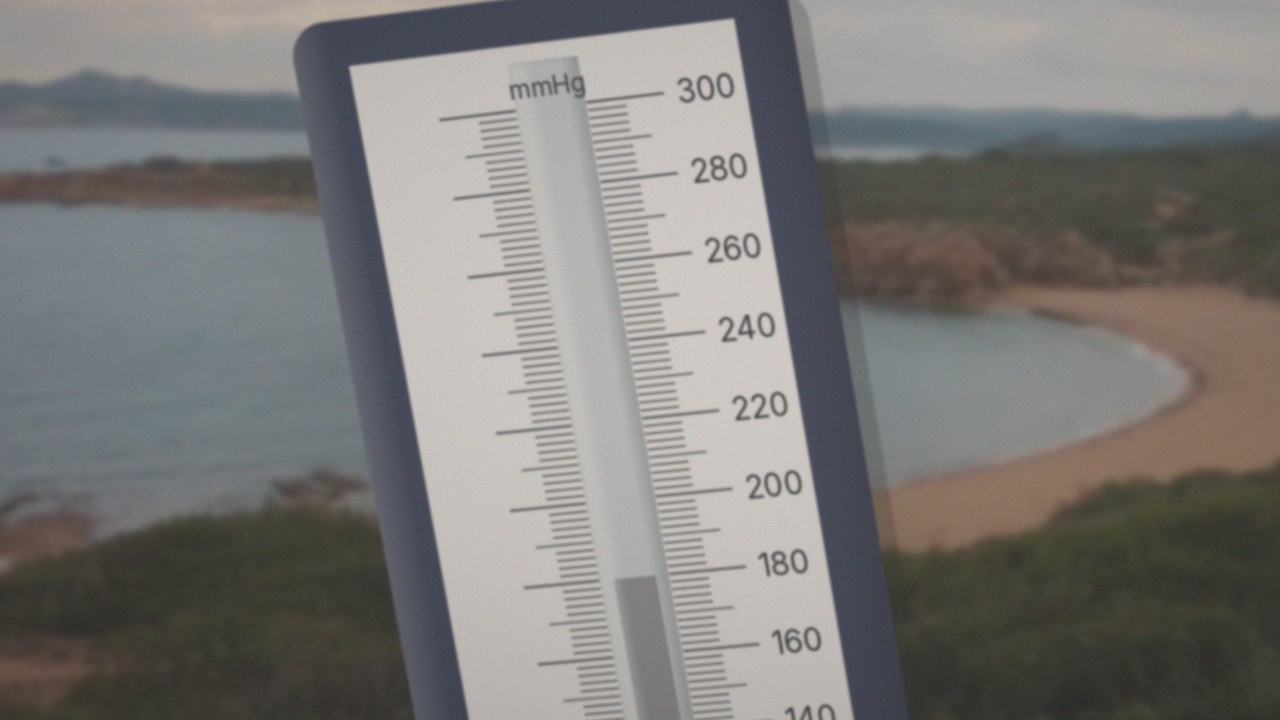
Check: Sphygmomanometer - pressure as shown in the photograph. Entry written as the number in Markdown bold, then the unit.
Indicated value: **180** mmHg
